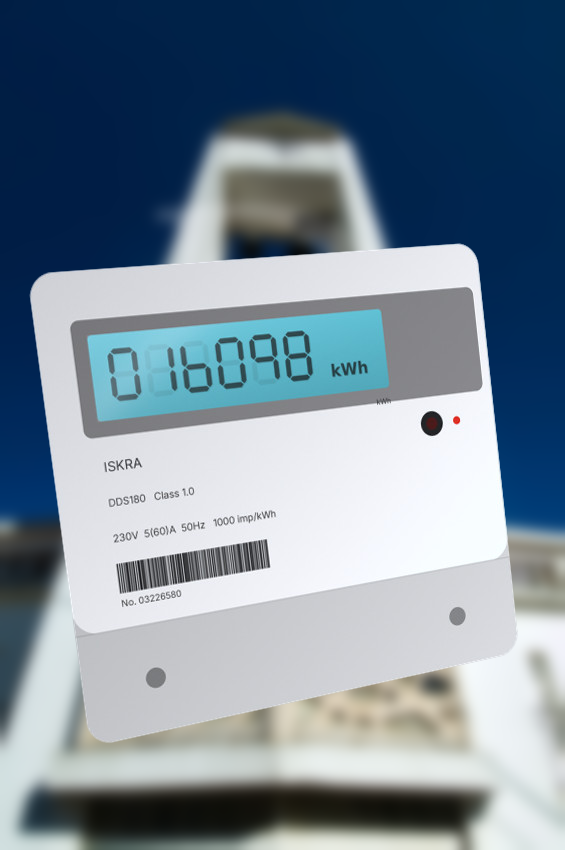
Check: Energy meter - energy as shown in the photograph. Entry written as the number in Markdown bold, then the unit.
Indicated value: **16098** kWh
